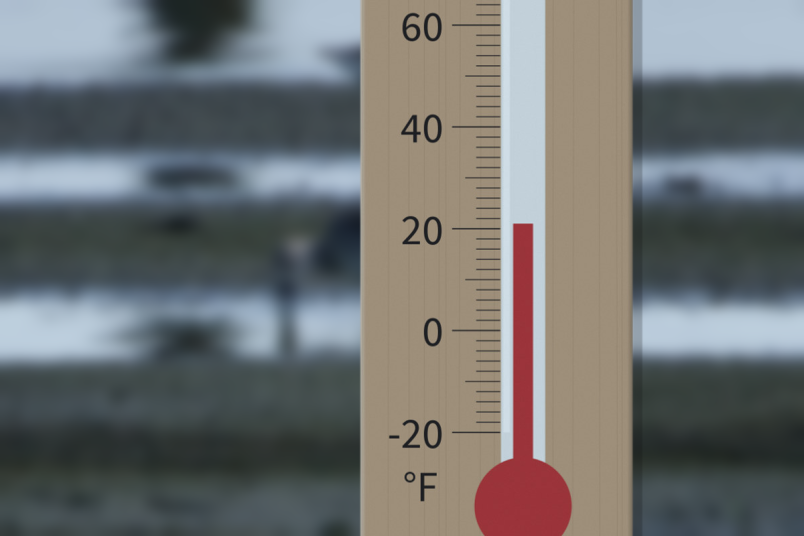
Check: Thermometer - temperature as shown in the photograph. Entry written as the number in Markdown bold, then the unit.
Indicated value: **21** °F
